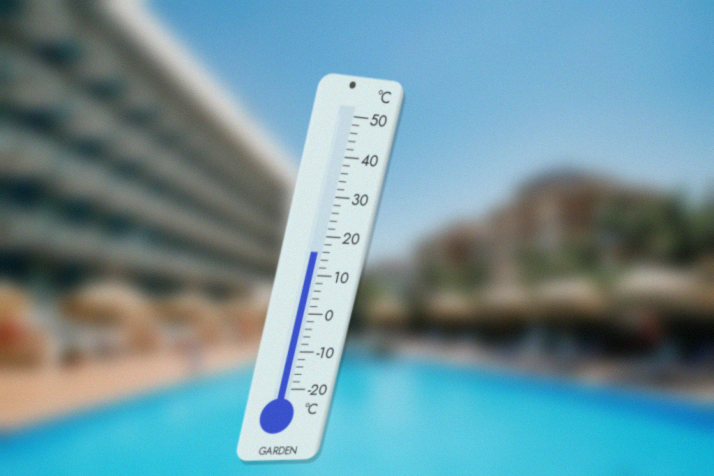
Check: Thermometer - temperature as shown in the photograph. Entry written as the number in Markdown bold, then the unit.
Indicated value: **16** °C
